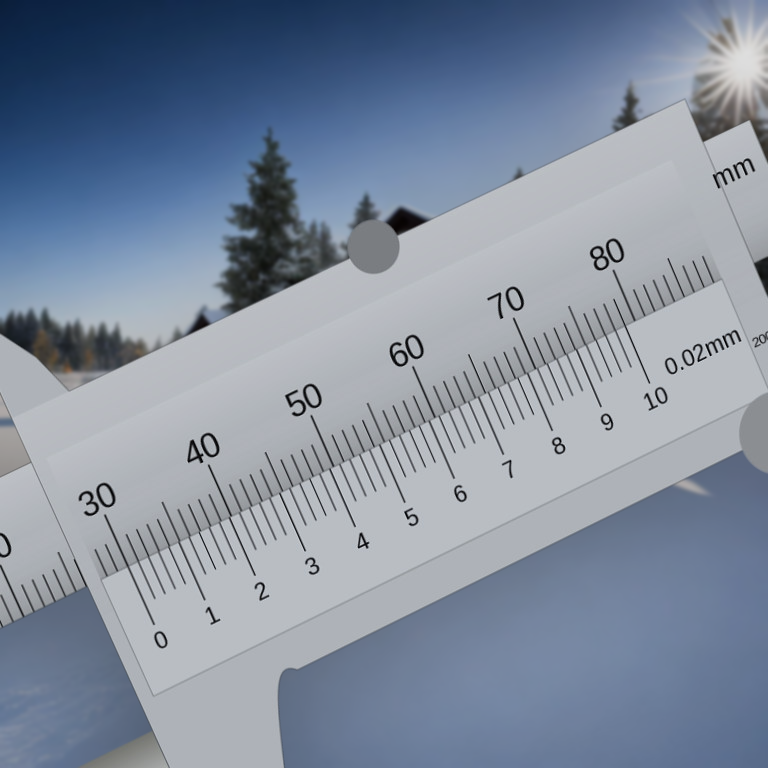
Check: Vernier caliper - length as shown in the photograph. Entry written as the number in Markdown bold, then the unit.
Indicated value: **30.0** mm
